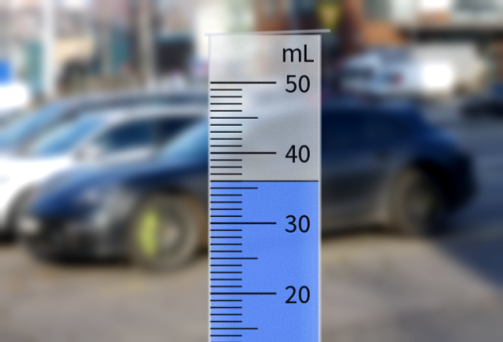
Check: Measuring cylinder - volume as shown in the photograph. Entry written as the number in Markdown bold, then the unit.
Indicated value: **36** mL
